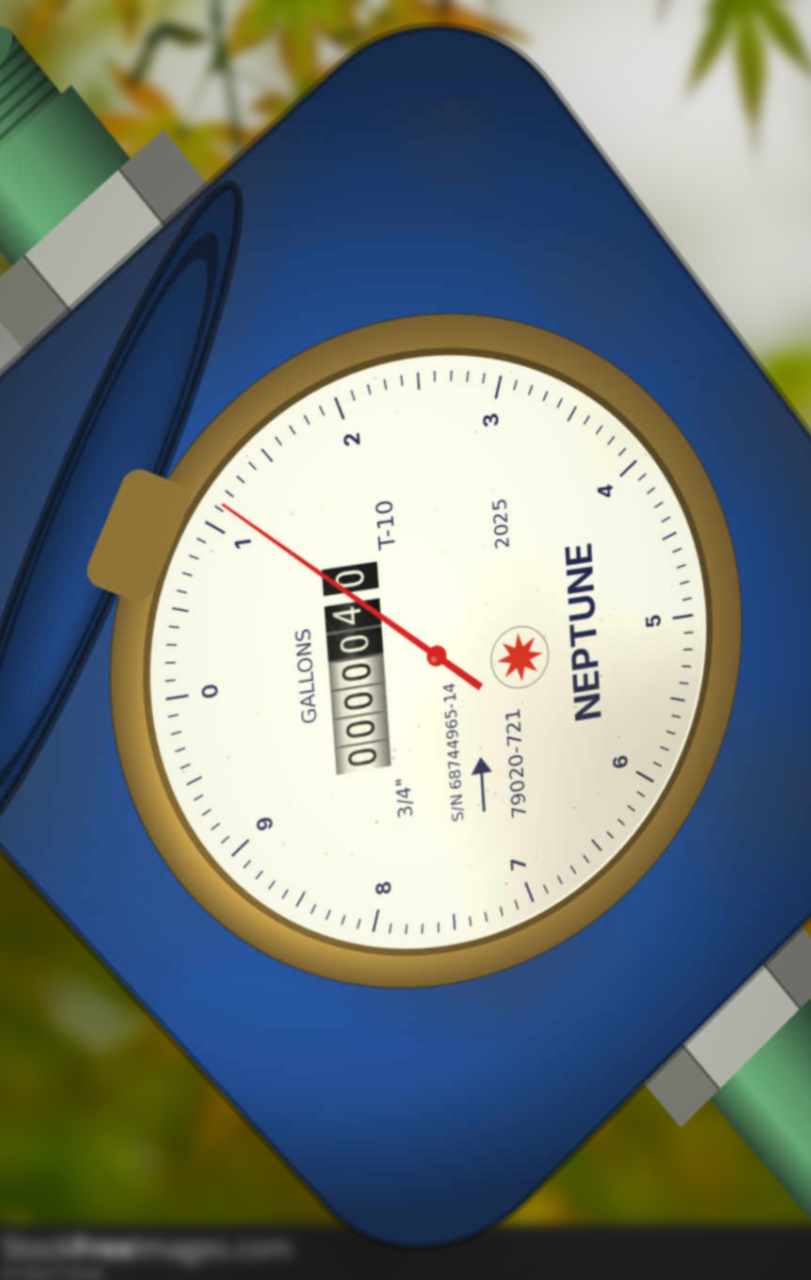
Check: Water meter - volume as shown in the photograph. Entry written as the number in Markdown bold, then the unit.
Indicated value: **41.1** gal
